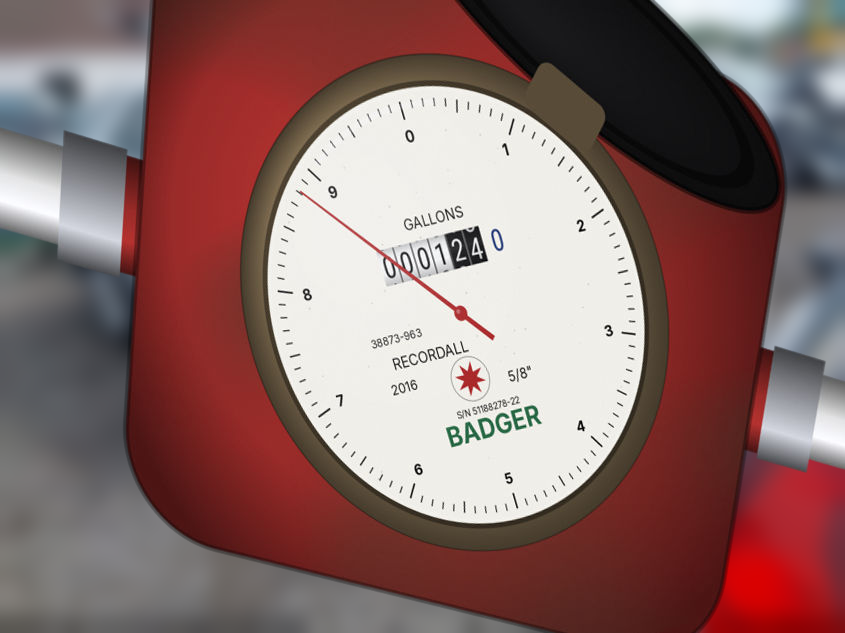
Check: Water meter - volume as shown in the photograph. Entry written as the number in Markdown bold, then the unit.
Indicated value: **1238.8** gal
